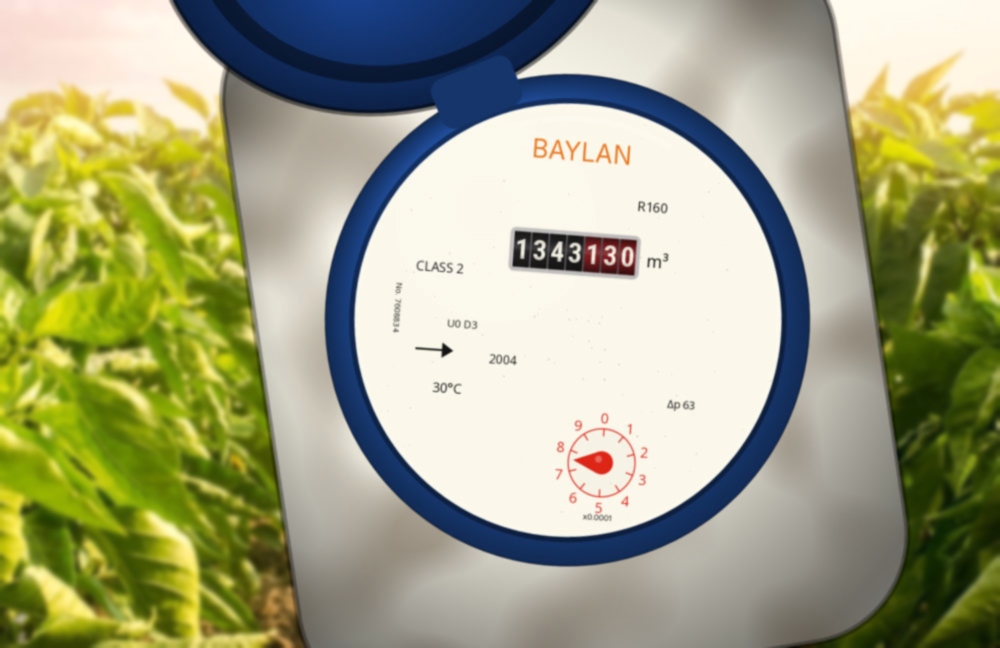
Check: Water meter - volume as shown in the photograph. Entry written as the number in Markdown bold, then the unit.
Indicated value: **1343.1307** m³
